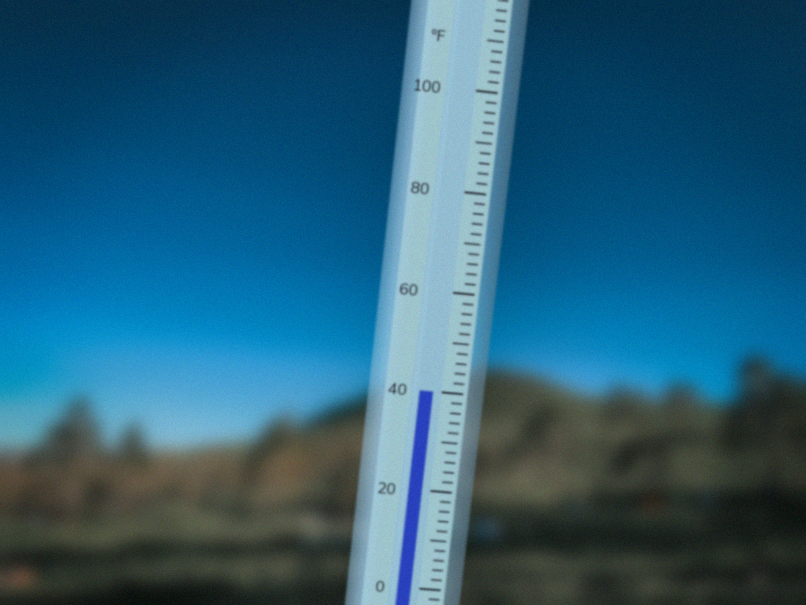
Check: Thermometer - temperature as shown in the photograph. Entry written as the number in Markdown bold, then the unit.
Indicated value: **40** °F
